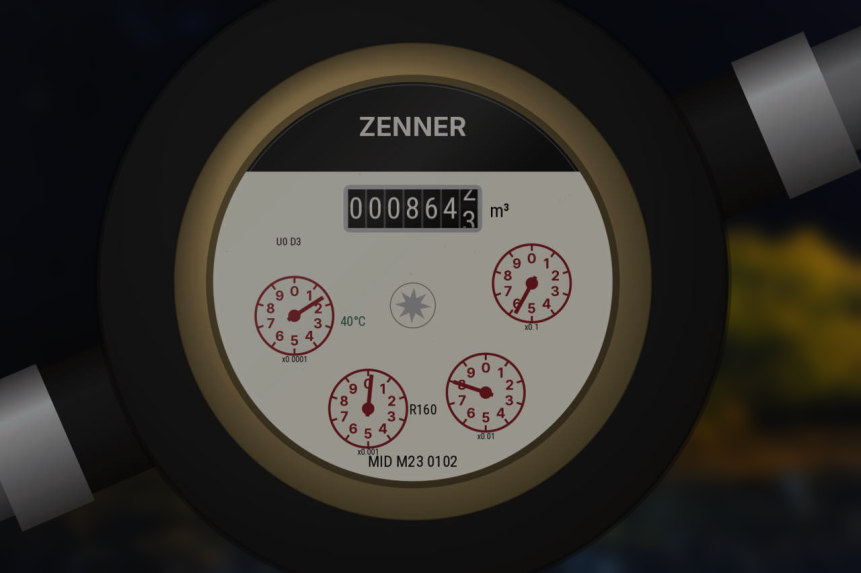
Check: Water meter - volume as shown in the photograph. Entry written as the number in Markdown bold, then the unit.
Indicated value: **8642.5801** m³
